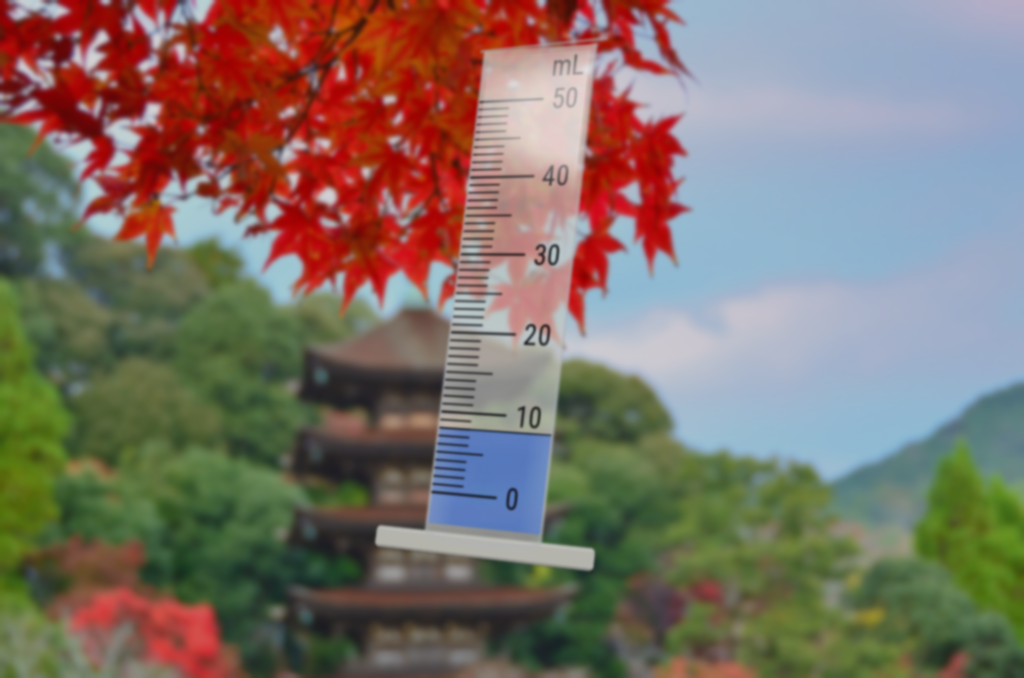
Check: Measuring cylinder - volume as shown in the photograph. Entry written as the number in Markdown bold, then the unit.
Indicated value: **8** mL
